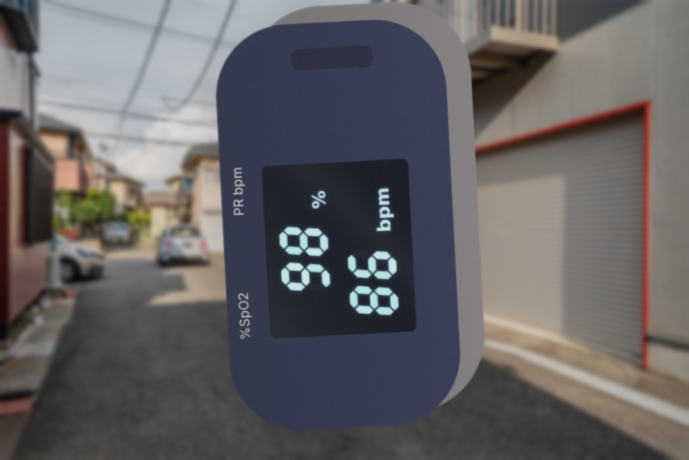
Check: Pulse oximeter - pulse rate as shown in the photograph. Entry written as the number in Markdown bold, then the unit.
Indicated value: **86** bpm
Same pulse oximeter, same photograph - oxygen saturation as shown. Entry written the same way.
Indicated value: **98** %
